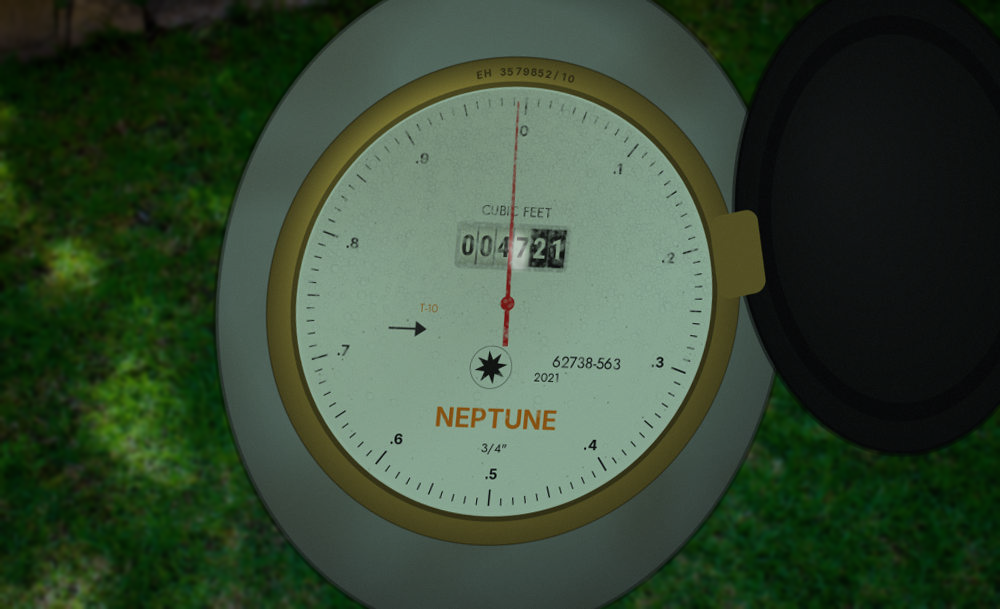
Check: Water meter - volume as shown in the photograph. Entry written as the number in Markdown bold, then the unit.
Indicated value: **4720.99** ft³
